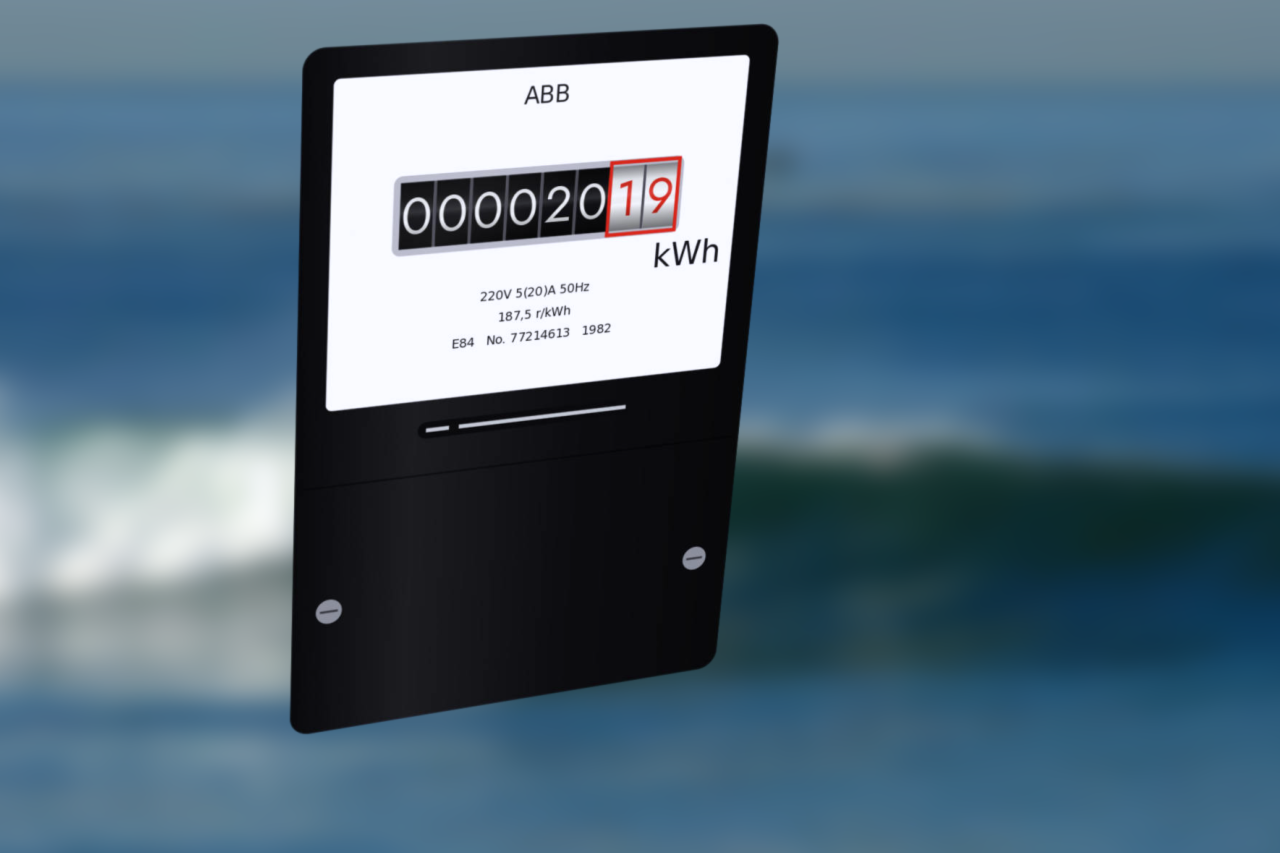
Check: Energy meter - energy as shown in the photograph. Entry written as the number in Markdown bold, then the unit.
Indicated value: **20.19** kWh
